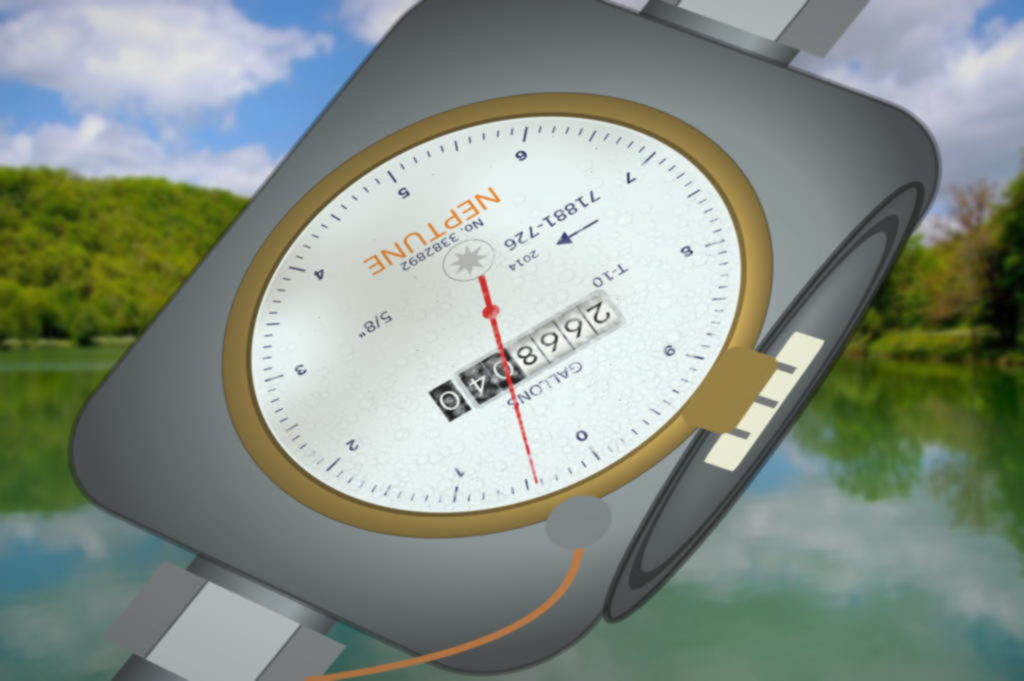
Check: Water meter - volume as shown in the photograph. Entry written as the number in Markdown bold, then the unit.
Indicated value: **2668040.4** gal
